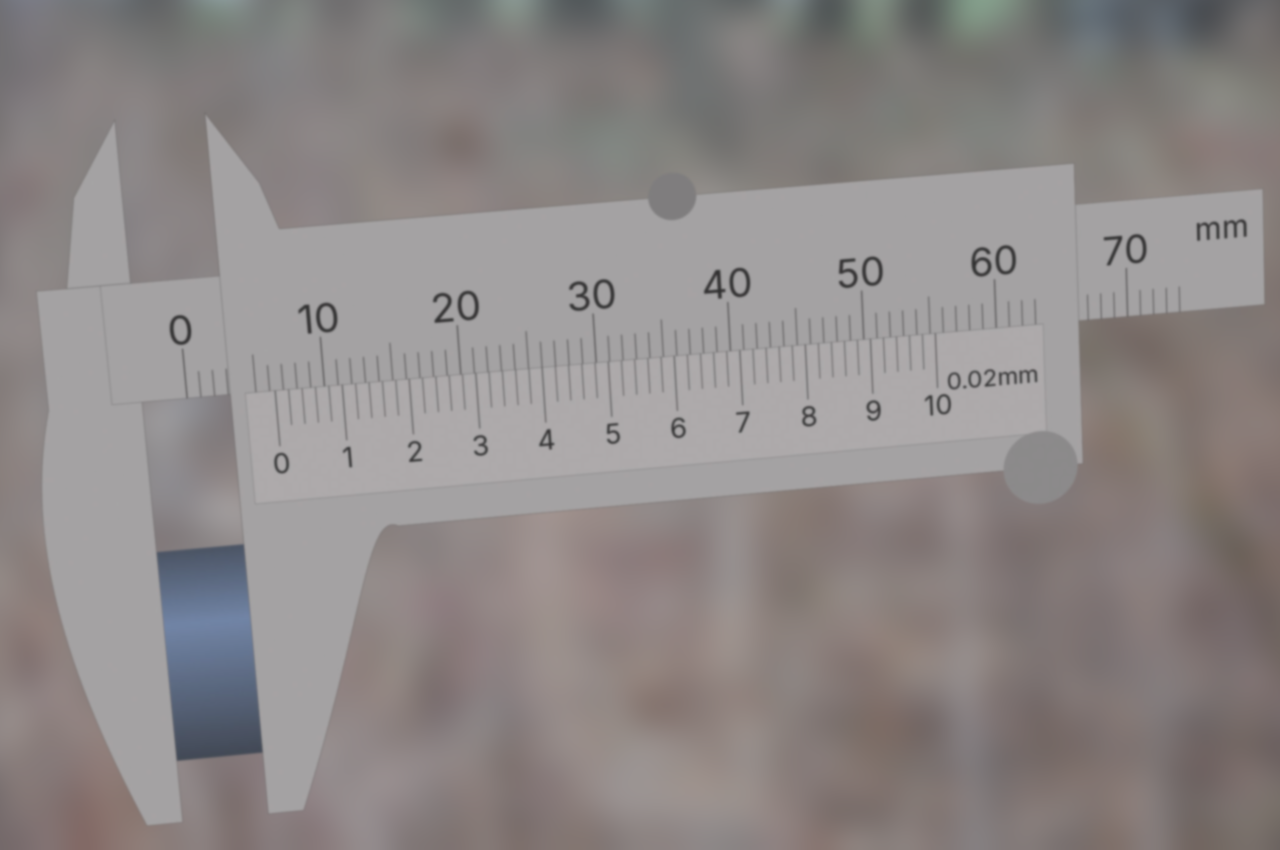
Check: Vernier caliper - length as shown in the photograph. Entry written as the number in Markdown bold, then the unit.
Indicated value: **6.4** mm
